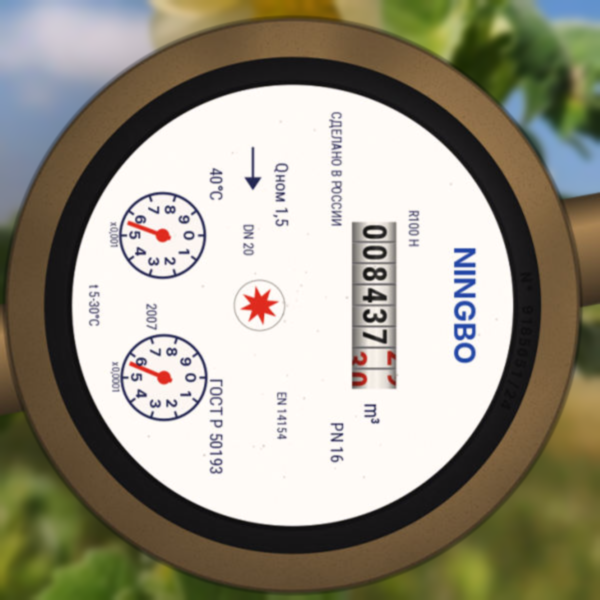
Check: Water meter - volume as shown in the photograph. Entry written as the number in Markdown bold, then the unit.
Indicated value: **8437.2955** m³
